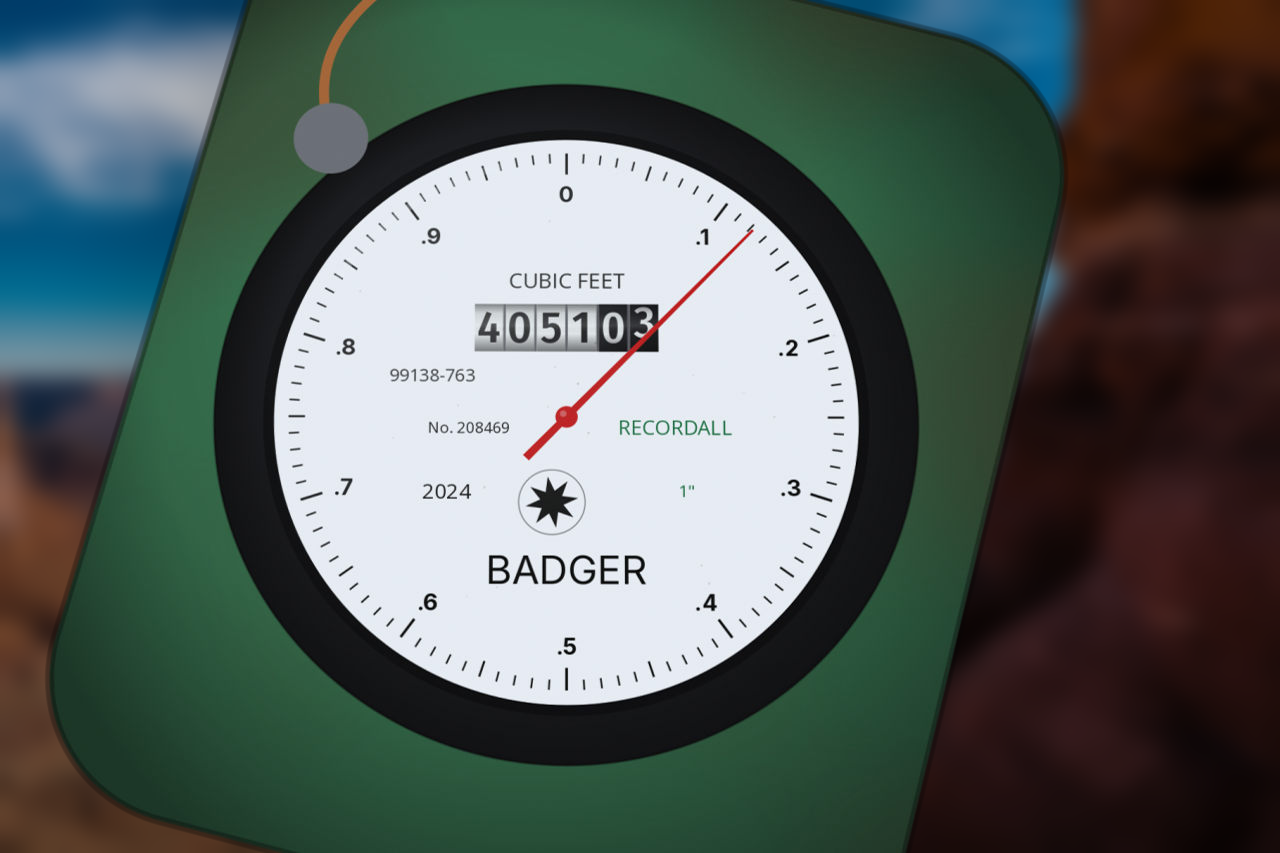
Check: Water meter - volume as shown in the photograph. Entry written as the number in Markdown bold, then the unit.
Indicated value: **405103.12** ft³
